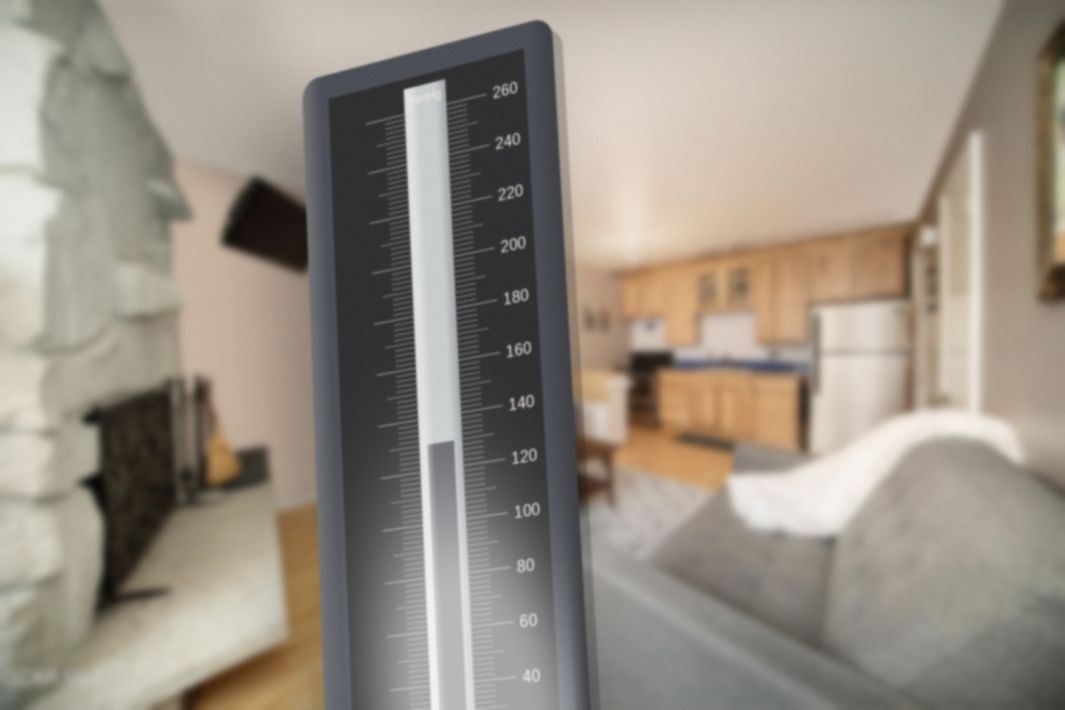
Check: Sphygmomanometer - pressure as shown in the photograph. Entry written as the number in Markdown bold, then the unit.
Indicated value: **130** mmHg
